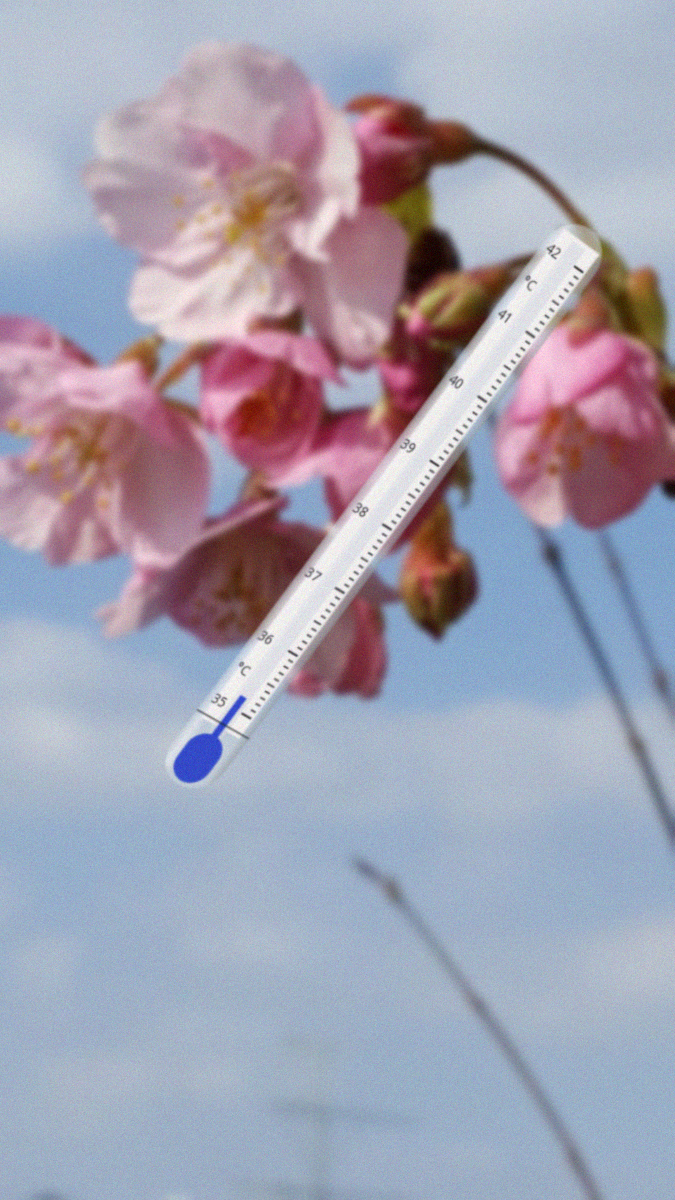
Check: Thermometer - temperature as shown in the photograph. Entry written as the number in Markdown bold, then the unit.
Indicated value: **35.2** °C
